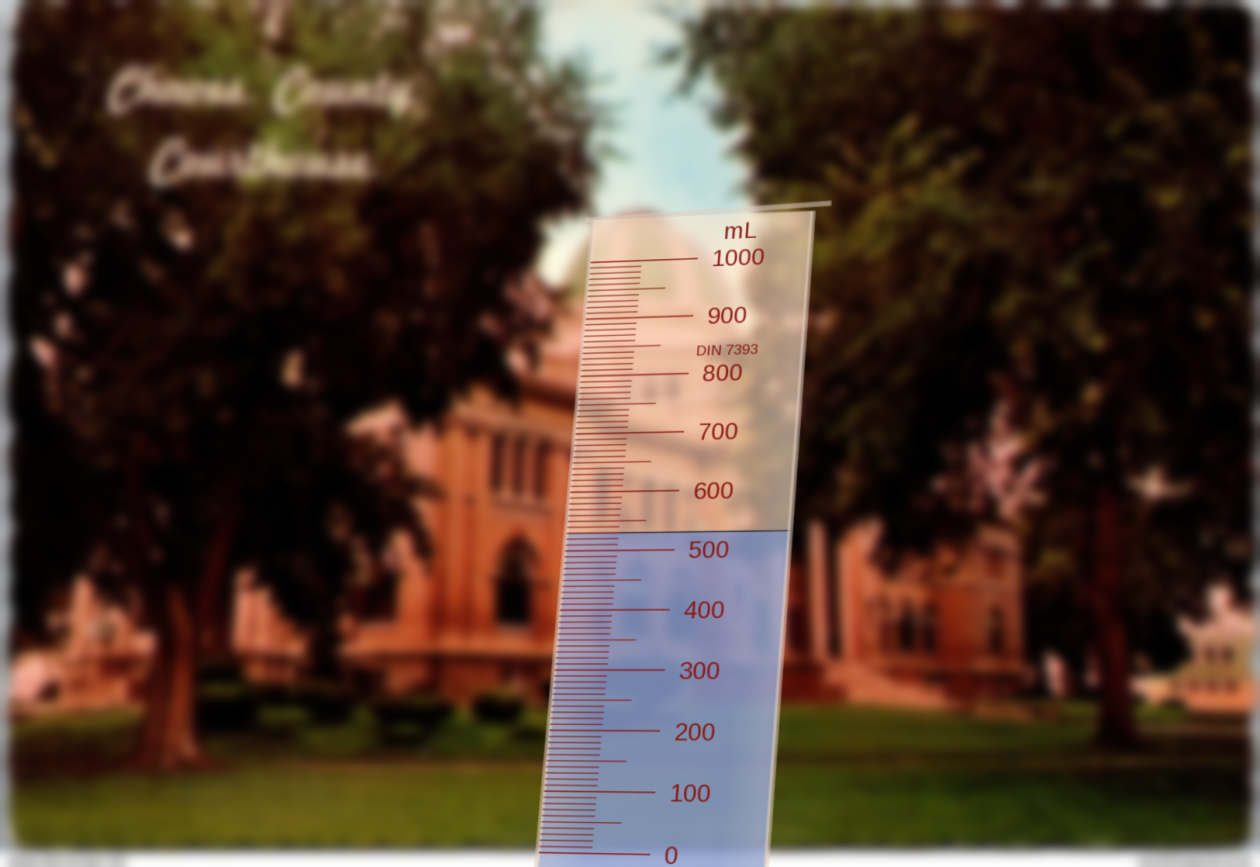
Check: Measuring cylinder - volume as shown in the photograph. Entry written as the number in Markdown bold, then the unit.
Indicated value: **530** mL
